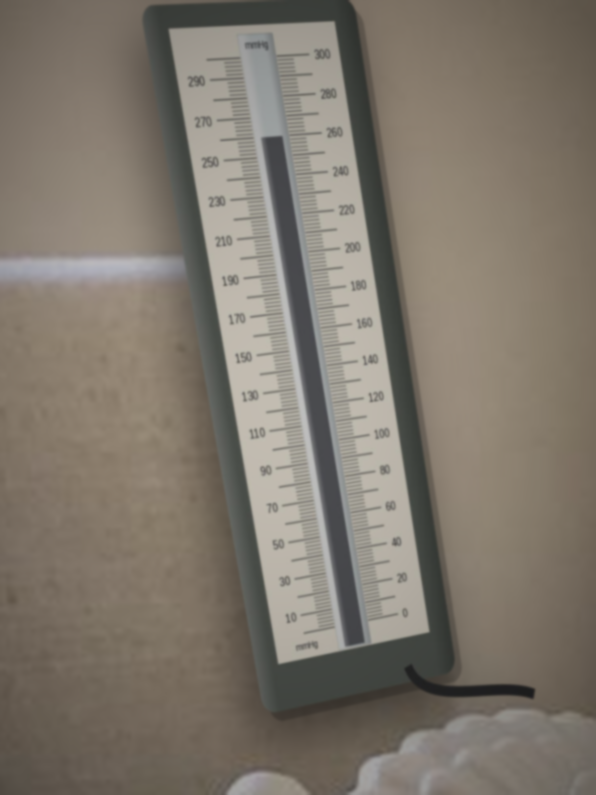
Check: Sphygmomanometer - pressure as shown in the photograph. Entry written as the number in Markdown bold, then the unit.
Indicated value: **260** mmHg
